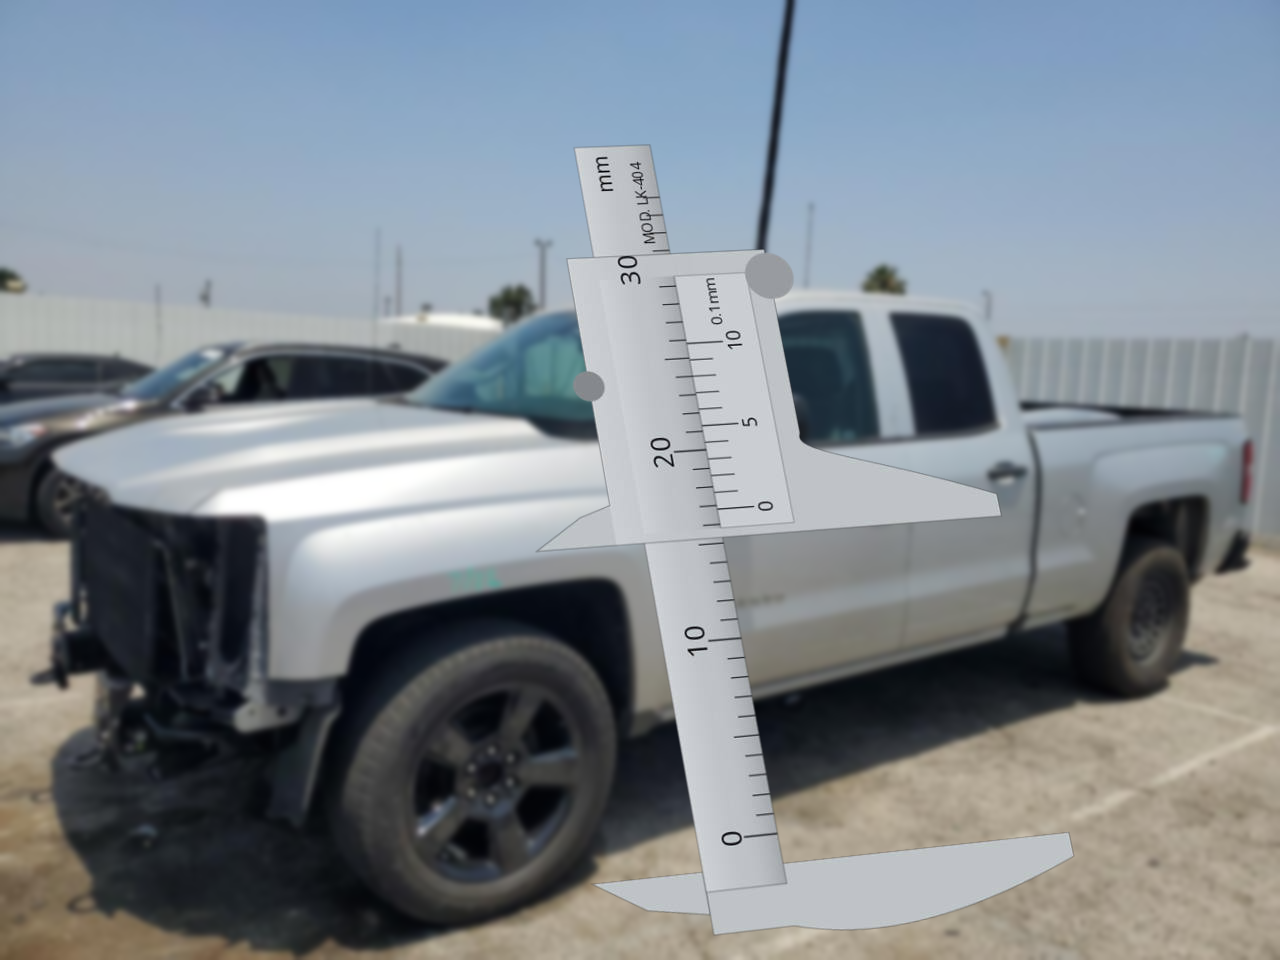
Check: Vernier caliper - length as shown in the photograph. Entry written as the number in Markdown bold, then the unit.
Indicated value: **16.8** mm
